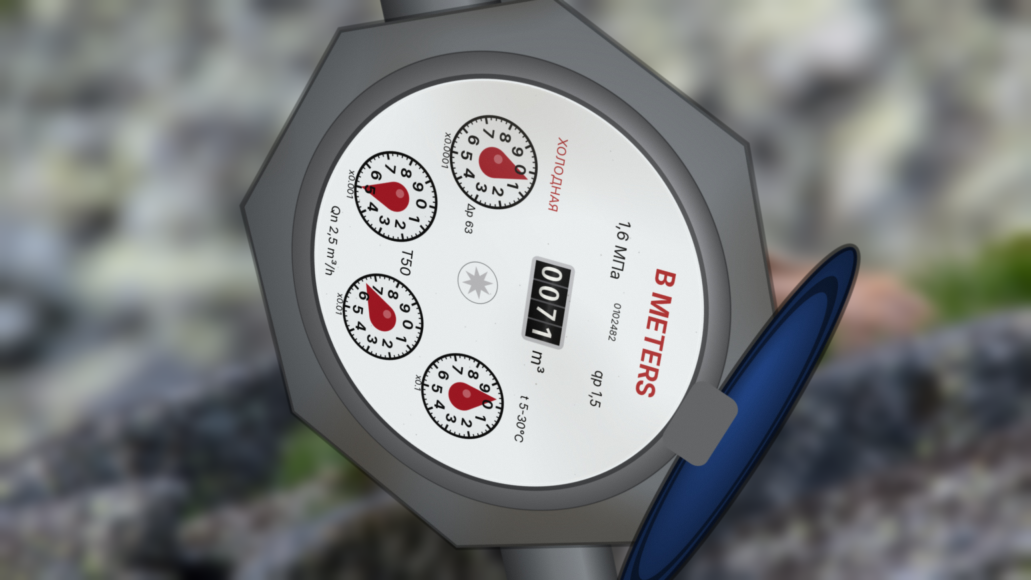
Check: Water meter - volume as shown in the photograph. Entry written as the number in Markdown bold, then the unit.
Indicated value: **70.9650** m³
